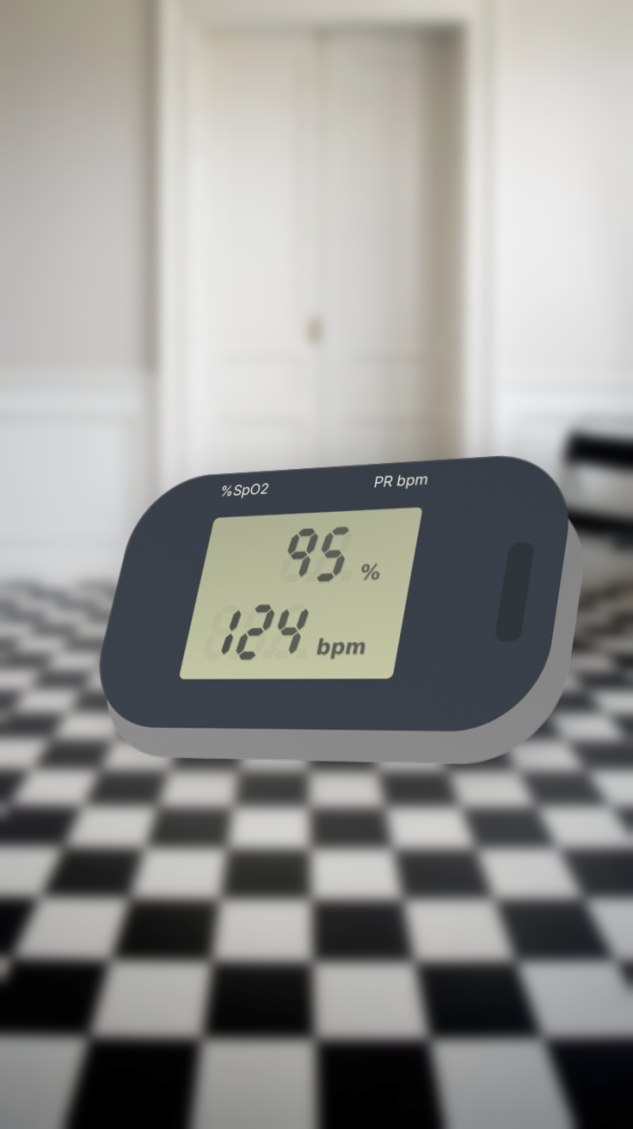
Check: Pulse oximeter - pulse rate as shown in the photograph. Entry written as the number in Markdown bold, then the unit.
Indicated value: **124** bpm
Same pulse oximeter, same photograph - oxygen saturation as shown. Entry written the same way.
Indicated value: **95** %
